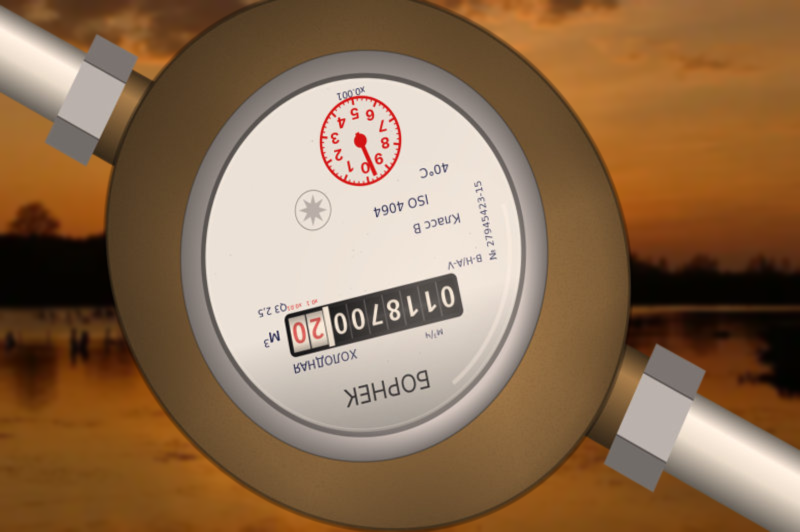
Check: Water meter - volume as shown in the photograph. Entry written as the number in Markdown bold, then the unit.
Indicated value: **118700.199** m³
